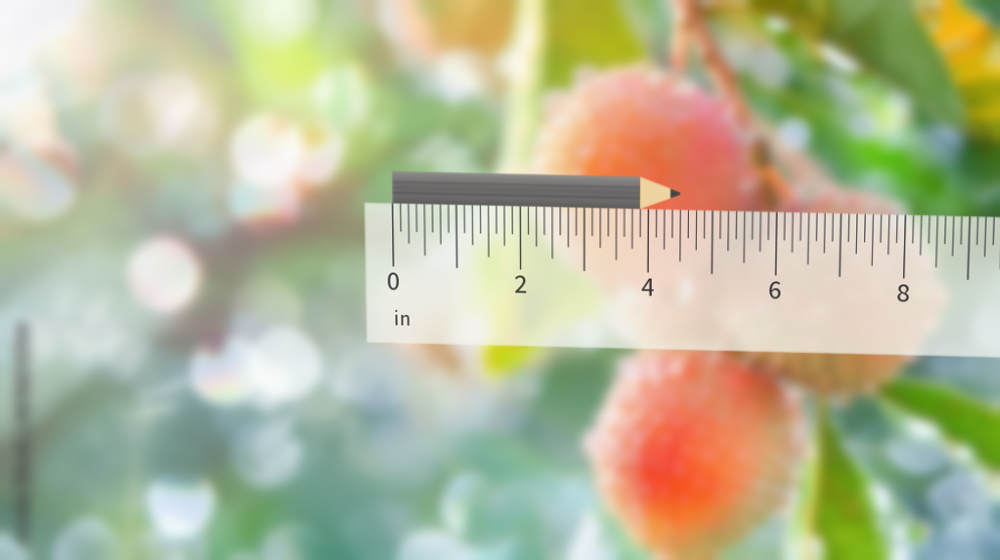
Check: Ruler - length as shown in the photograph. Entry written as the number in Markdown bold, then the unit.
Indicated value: **4.5** in
